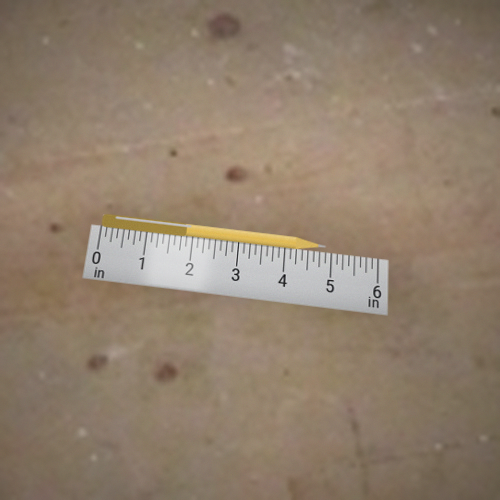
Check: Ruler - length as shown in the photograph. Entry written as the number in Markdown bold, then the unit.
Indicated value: **4.875** in
